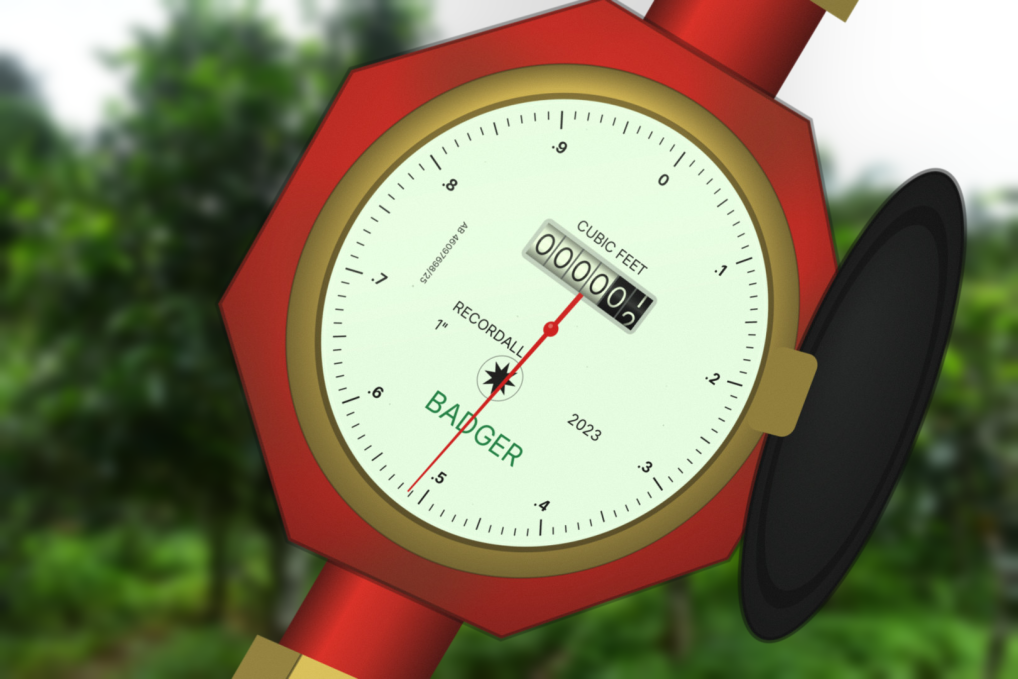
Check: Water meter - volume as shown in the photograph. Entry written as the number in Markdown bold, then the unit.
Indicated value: **1.51** ft³
